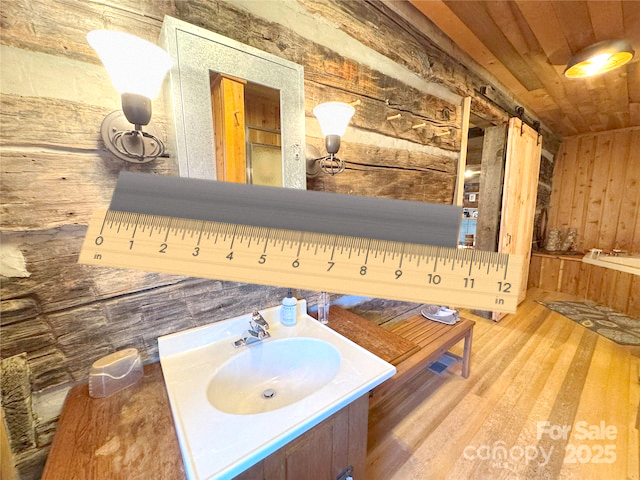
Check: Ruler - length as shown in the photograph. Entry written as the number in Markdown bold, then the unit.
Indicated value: **10.5** in
